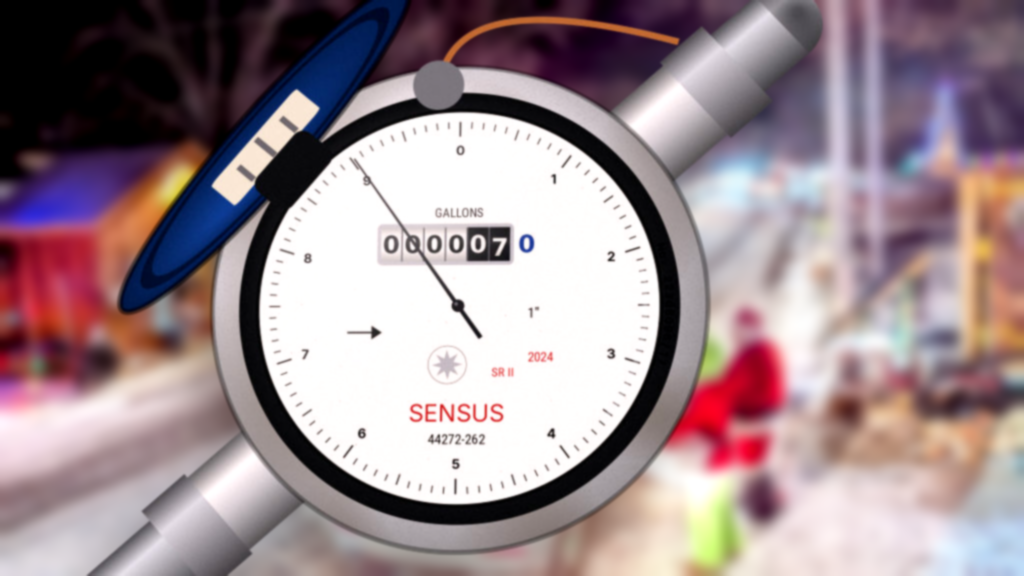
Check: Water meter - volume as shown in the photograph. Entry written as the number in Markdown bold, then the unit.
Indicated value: **69.0** gal
